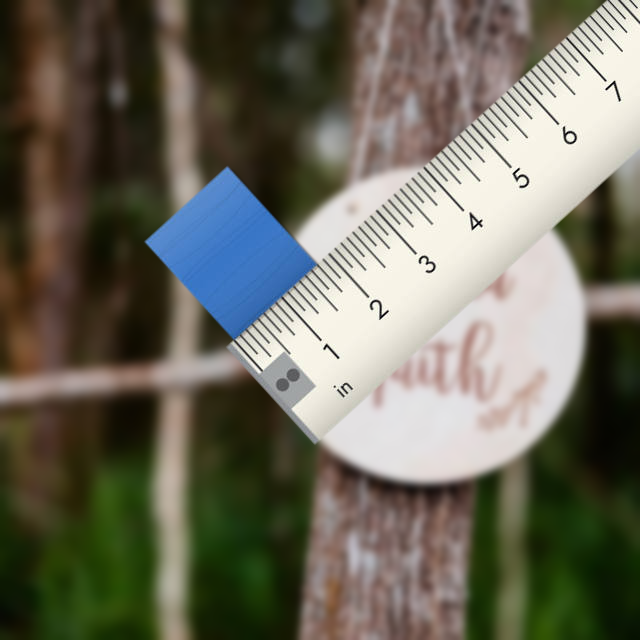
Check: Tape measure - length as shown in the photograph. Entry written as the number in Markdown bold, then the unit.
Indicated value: **1.75** in
